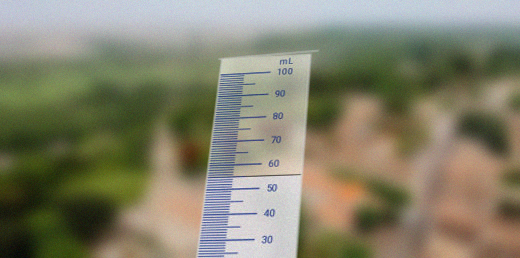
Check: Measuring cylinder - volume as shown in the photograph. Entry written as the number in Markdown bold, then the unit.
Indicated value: **55** mL
